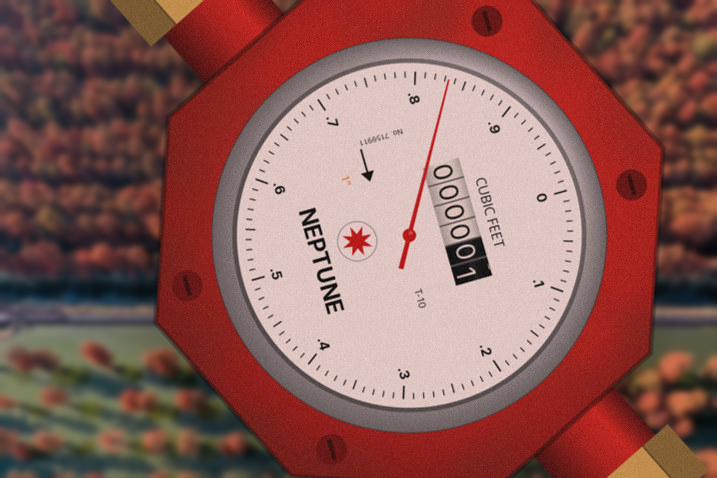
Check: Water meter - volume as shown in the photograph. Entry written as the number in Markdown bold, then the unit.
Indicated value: **0.83** ft³
